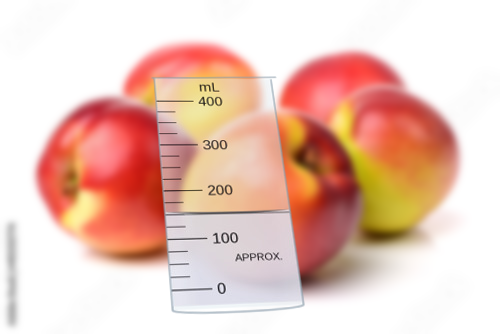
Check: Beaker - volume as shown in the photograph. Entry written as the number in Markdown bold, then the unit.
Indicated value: **150** mL
